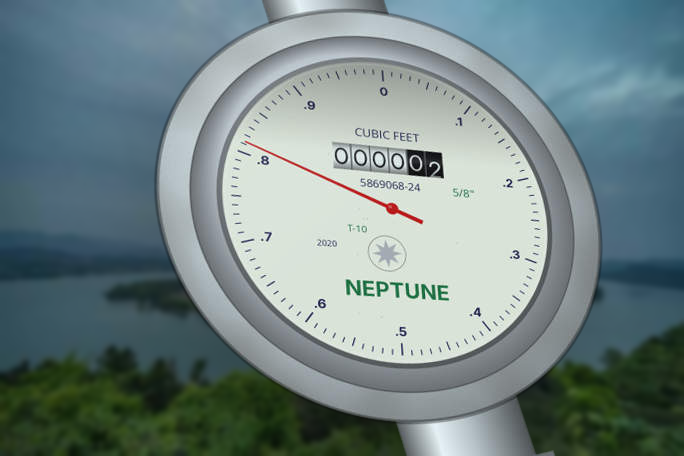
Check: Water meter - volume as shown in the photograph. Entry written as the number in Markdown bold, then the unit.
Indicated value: **1.81** ft³
